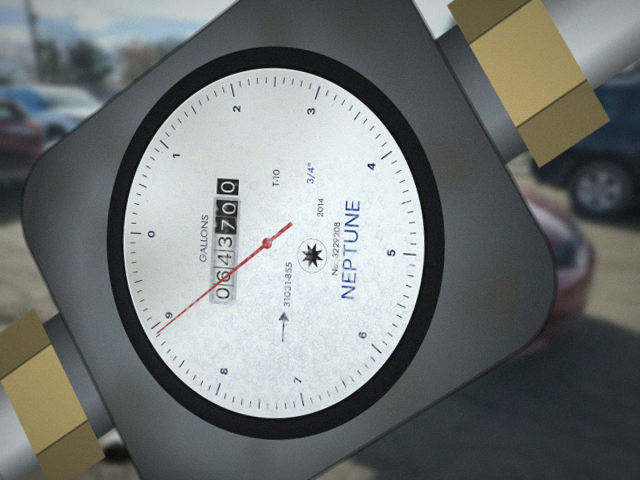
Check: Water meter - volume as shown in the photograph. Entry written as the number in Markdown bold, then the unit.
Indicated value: **643698.9** gal
